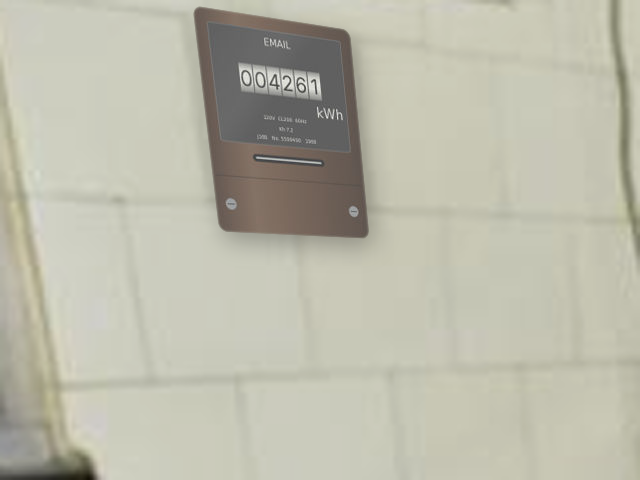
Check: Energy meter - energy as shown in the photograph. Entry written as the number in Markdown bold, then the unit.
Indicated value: **4261** kWh
